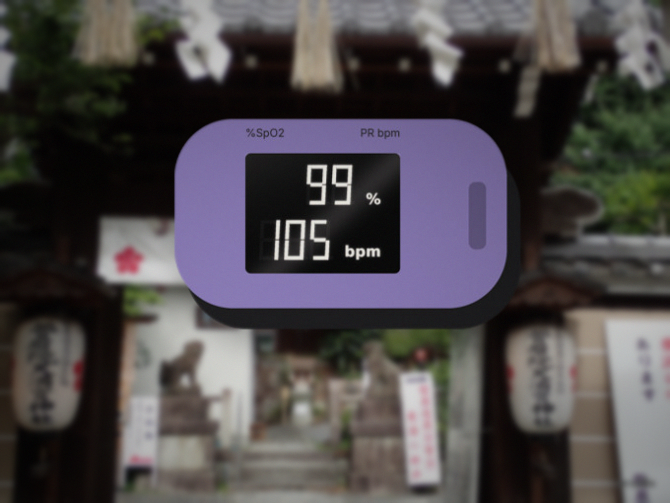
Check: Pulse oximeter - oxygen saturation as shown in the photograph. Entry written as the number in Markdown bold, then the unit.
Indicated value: **99** %
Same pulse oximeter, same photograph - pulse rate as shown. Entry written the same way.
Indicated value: **105** bpm
